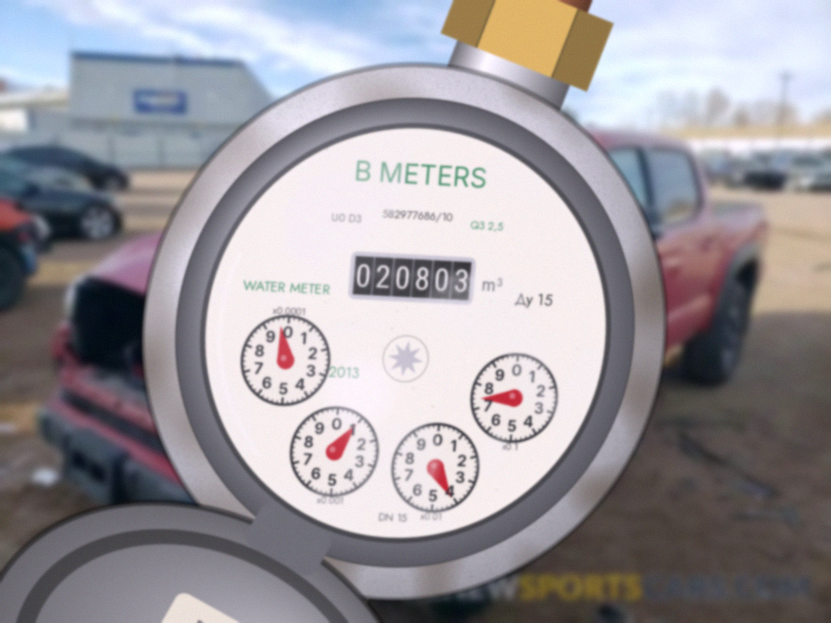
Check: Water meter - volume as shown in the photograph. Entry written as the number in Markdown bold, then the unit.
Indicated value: **20803.7409** m³
